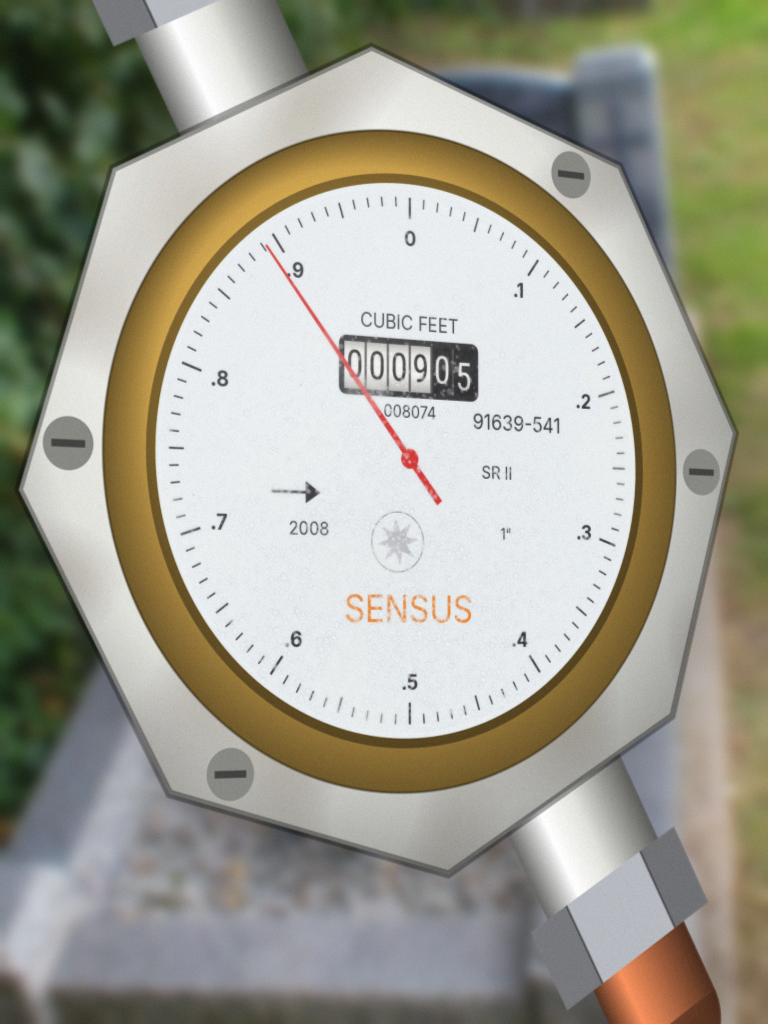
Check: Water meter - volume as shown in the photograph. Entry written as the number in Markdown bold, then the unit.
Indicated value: **904.89** ft³
